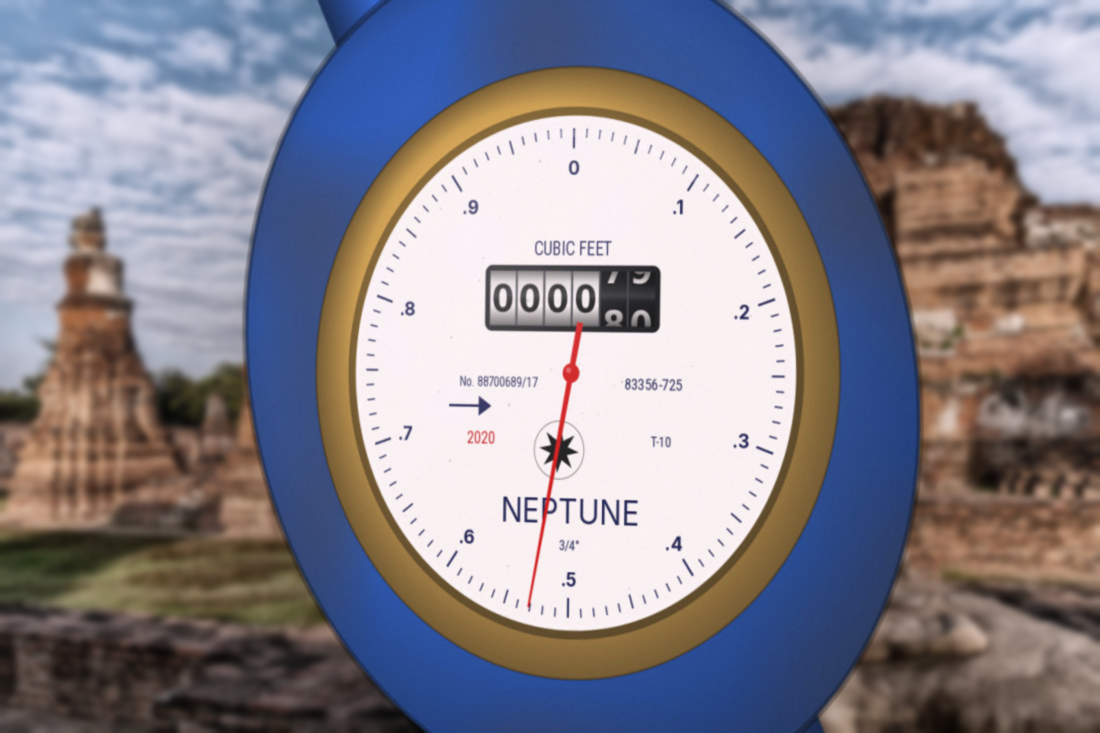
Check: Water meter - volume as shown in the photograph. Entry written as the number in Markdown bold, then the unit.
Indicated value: **79.53** ft³
